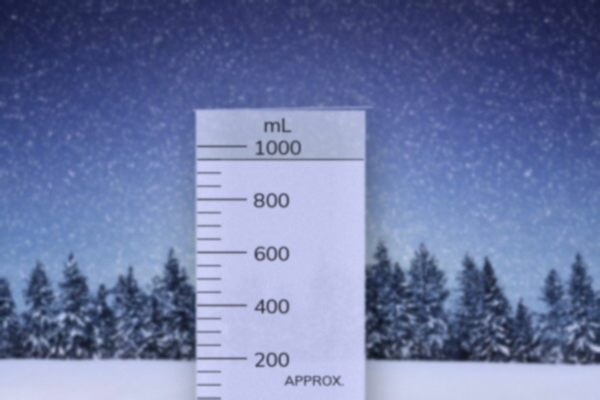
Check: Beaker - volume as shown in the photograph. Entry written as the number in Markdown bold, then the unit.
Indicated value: **950** mL
